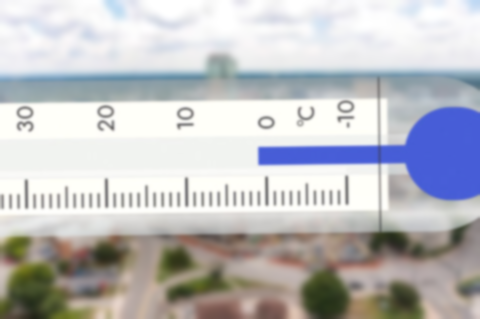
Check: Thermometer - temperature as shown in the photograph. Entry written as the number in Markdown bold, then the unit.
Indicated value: **1** °C
